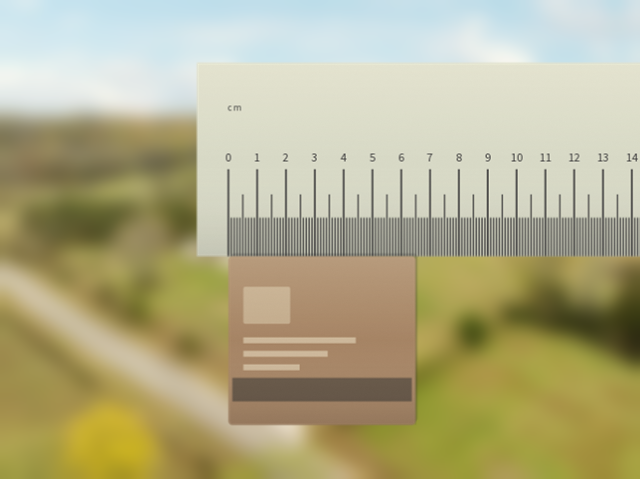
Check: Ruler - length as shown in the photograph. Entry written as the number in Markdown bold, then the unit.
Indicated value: **6.5** cm
